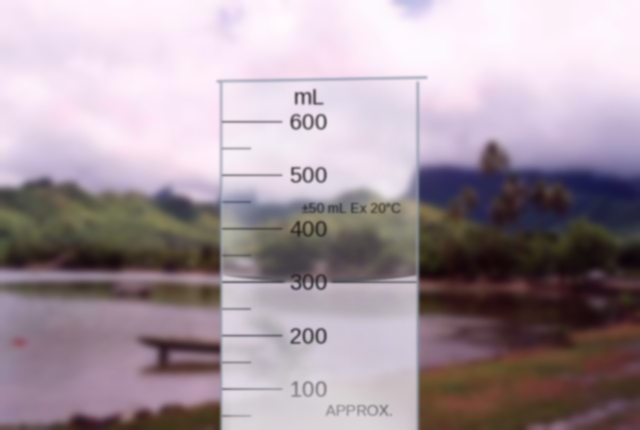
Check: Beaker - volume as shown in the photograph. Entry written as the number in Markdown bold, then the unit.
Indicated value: **300** mL
